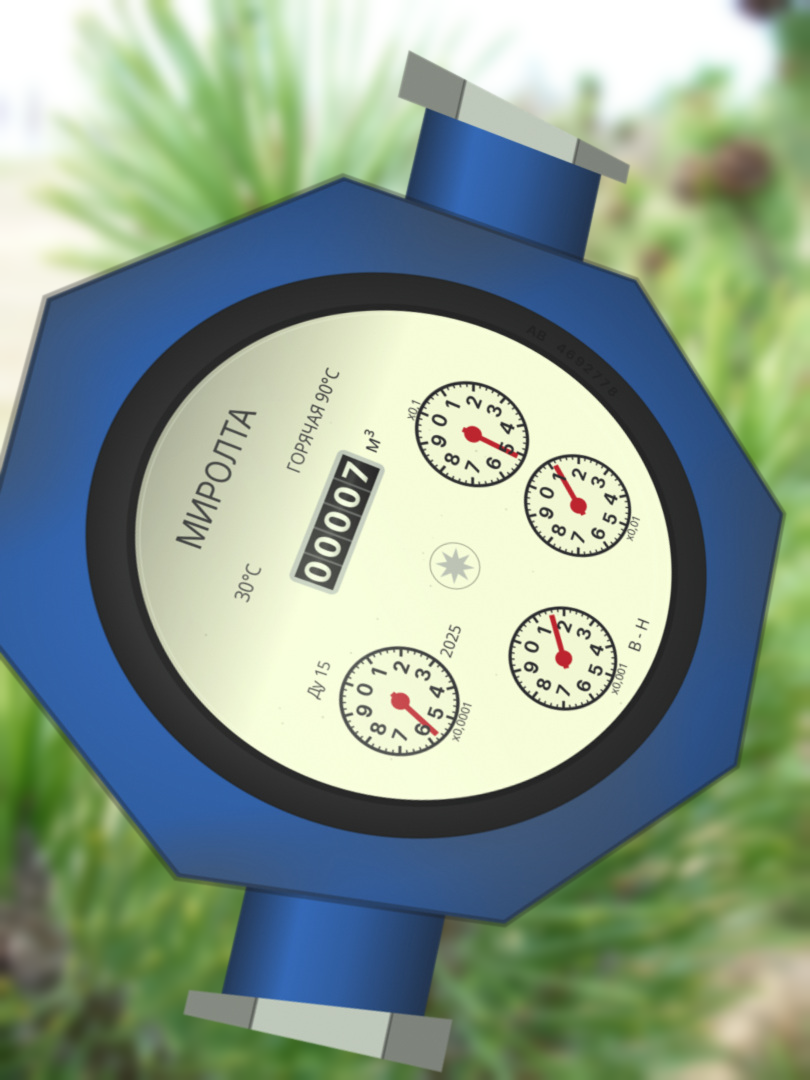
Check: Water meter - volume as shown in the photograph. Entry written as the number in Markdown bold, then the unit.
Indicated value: **7.5115** m³
